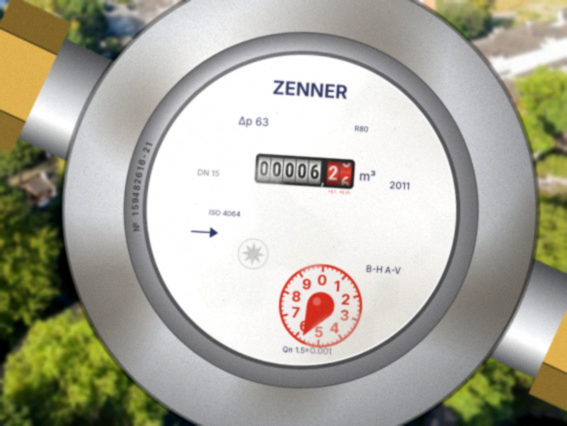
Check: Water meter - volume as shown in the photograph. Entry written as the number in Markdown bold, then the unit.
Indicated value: **6.255** m³
